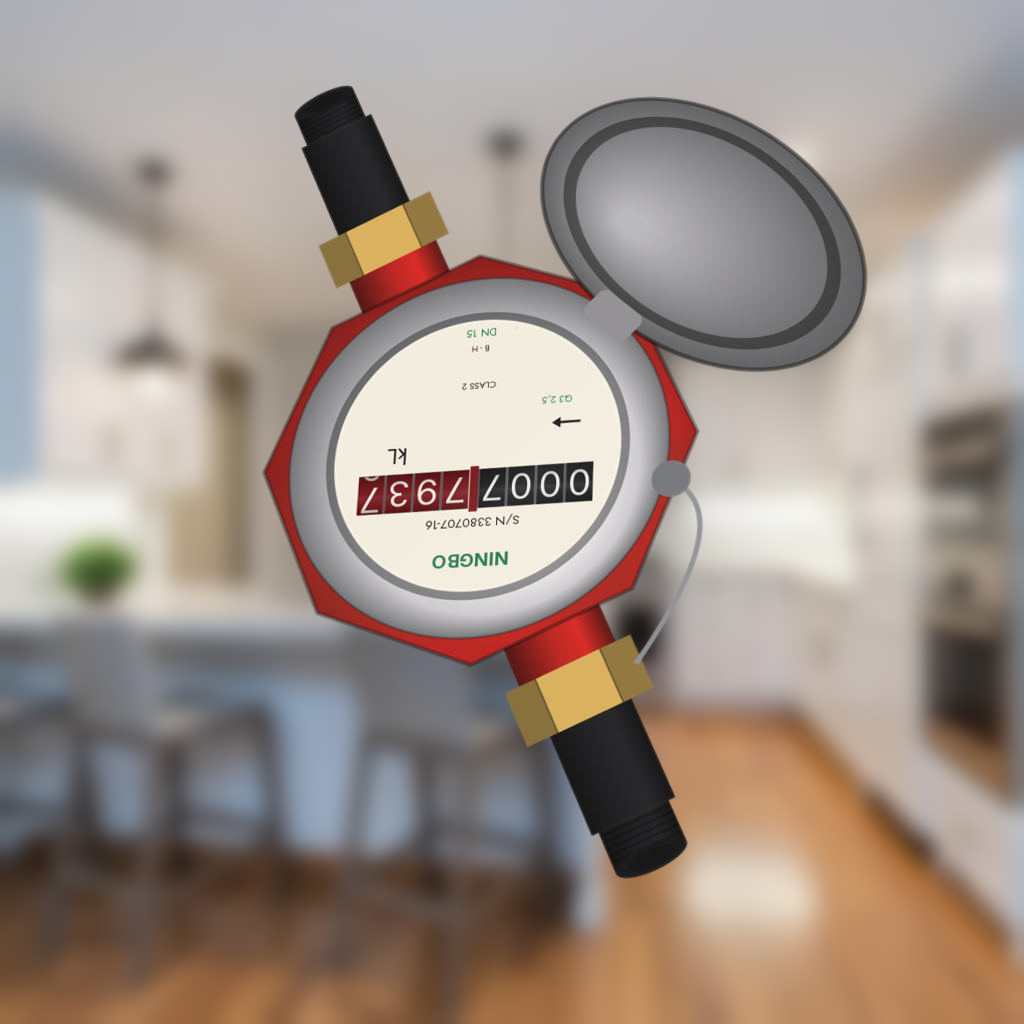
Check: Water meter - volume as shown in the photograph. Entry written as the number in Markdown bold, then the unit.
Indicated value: **7.7937** kL
